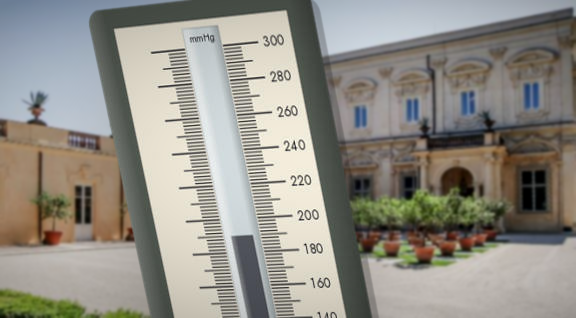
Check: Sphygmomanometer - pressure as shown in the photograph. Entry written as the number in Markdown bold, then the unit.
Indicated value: **190** mmHg
